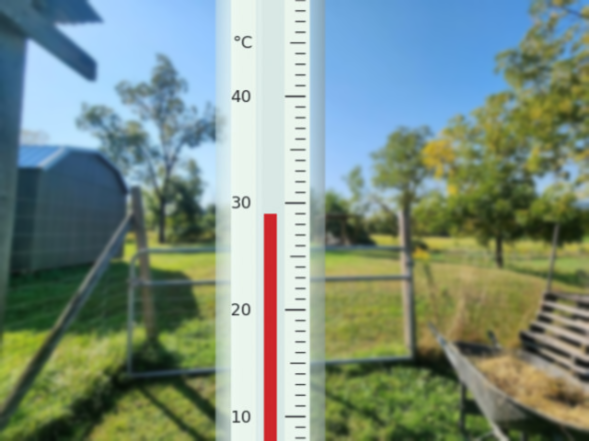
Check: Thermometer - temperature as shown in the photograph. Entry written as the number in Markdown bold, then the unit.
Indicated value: **29** °C
